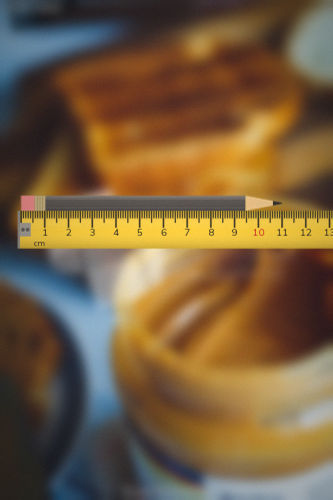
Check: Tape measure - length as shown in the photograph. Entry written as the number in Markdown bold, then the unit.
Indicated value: **11** cm
